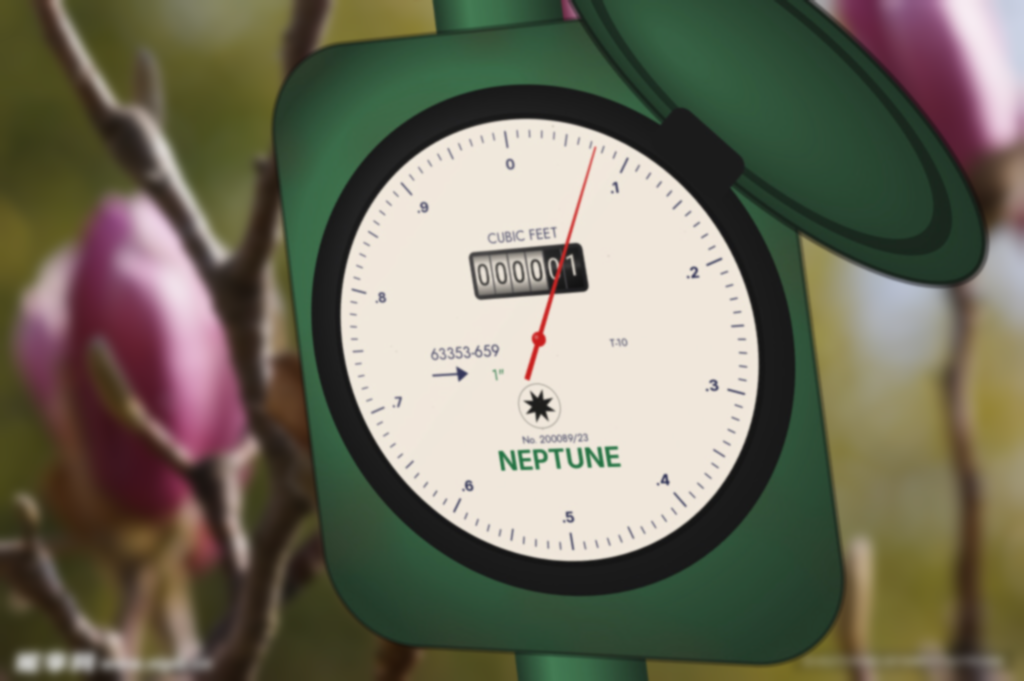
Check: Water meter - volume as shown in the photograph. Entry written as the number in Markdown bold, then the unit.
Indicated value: **1.07** ft³
